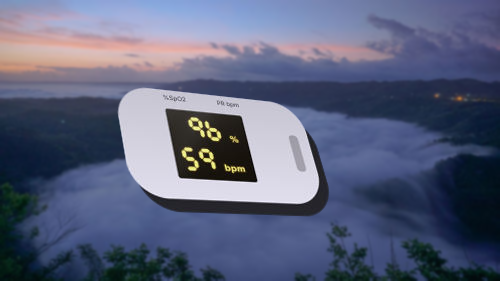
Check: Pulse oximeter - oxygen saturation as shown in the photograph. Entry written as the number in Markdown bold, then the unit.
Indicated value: **96** %
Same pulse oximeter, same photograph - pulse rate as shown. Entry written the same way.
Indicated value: **59** bpm
